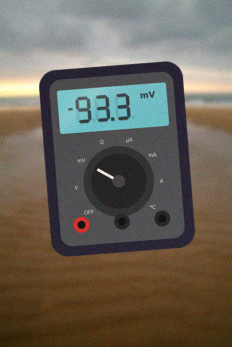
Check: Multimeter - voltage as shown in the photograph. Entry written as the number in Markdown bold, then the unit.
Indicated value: **-93.3** mV
